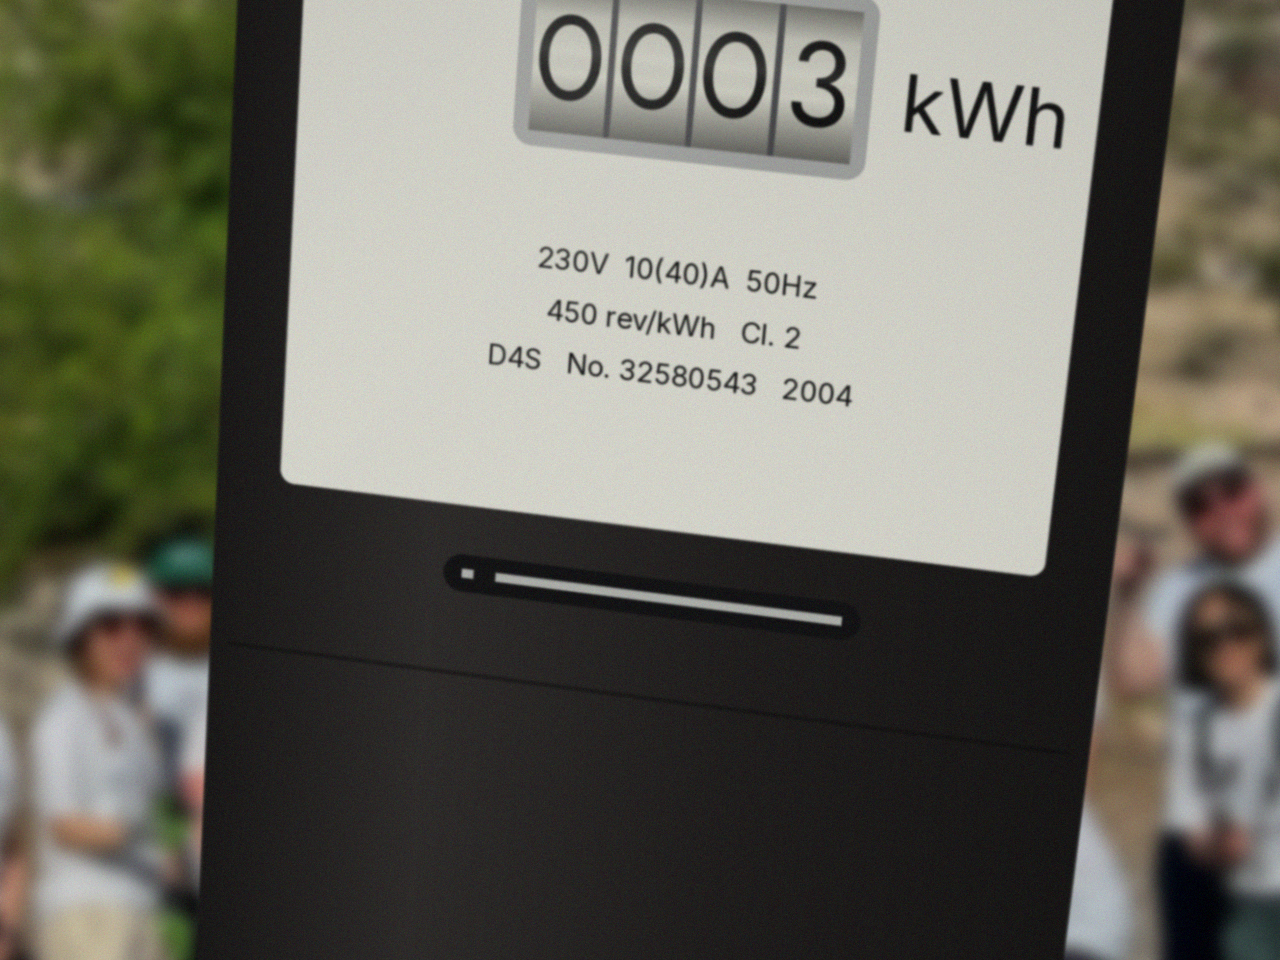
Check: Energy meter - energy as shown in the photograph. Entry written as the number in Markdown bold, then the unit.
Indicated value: **3** kWh
